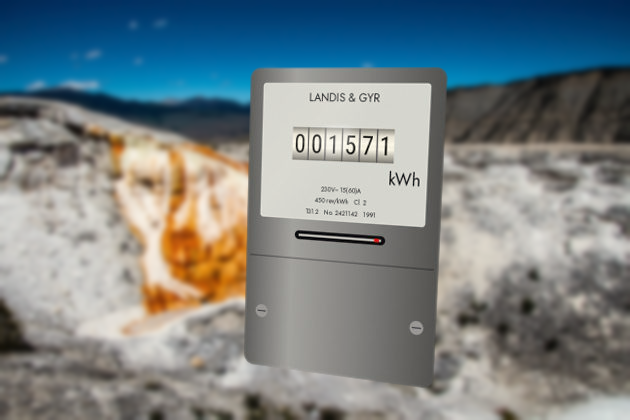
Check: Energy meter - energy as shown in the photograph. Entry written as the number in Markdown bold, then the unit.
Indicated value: **1571** kWh
